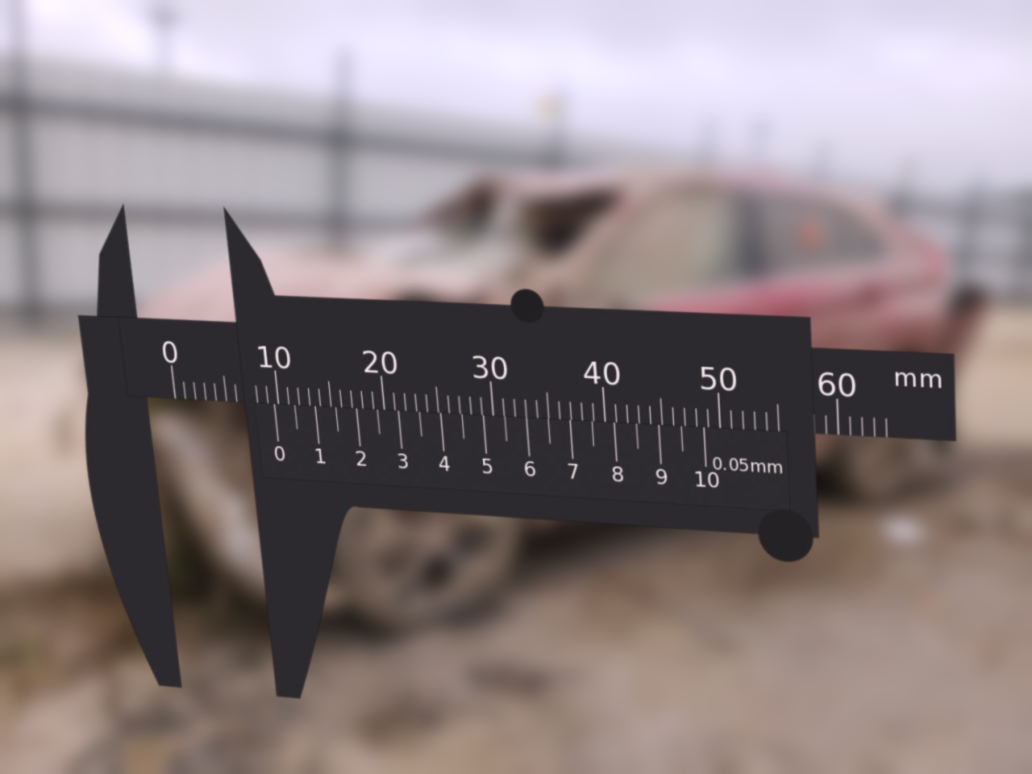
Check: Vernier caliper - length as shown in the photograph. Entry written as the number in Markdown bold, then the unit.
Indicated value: **9.6** mm
